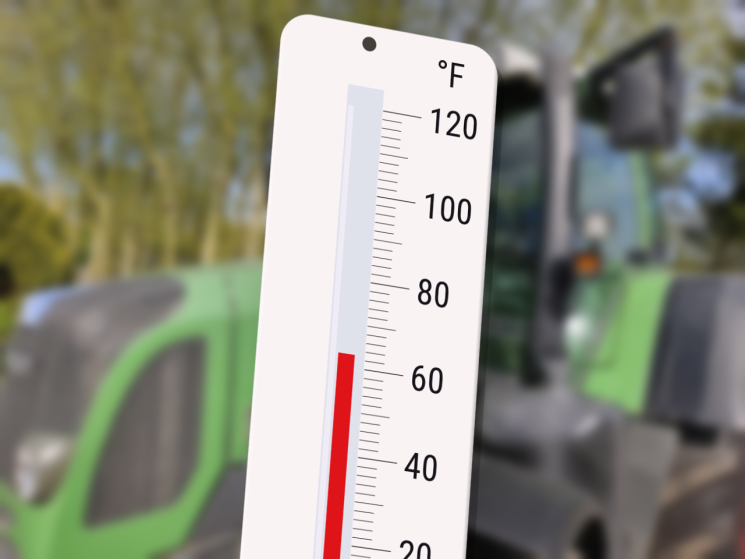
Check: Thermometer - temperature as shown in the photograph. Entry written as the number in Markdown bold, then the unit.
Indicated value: **63** °F
